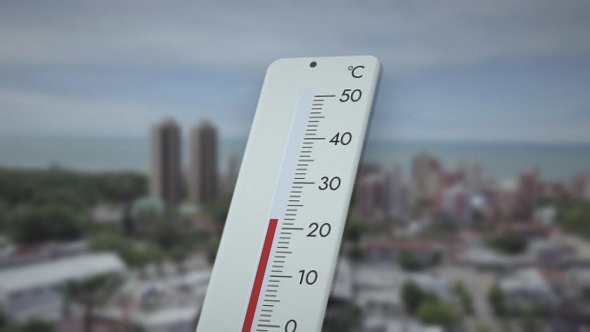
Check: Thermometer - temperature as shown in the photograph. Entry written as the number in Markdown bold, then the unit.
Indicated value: **22** °C
